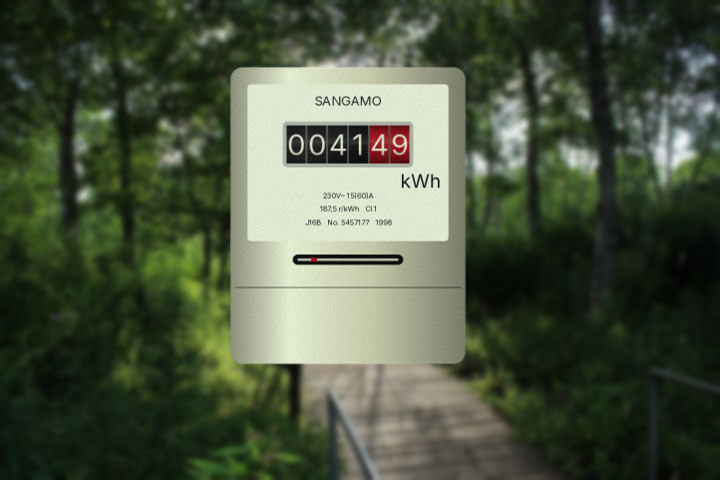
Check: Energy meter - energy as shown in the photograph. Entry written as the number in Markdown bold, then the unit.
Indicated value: **41.49** kWh
